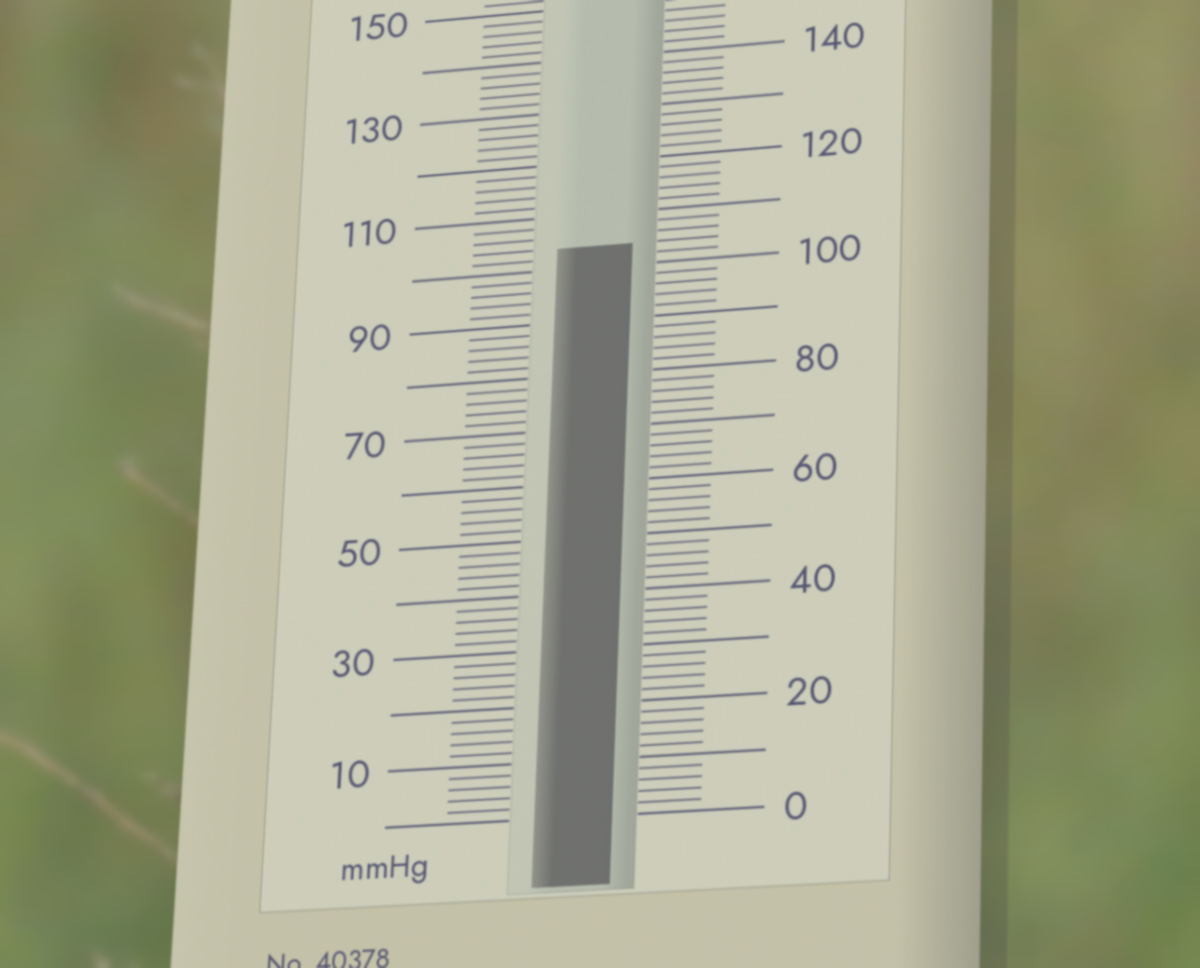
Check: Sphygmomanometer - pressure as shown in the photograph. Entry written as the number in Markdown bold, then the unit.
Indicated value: **104** mmHg
